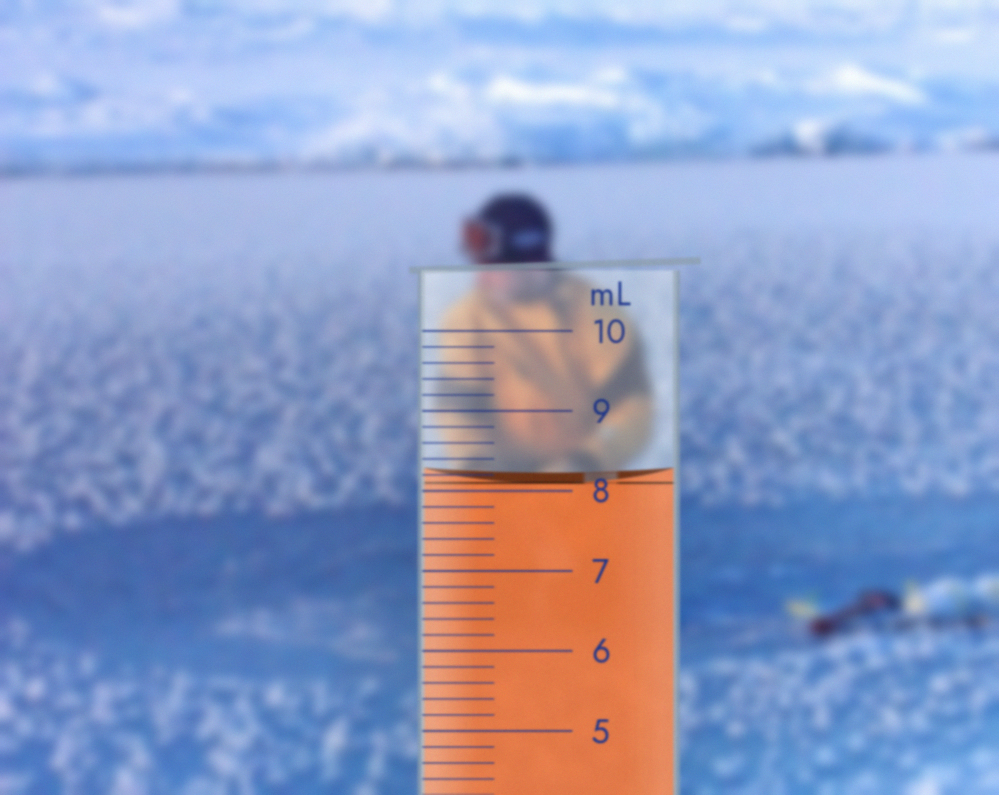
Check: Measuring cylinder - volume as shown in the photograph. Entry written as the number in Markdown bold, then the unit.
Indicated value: **8.1** mL
